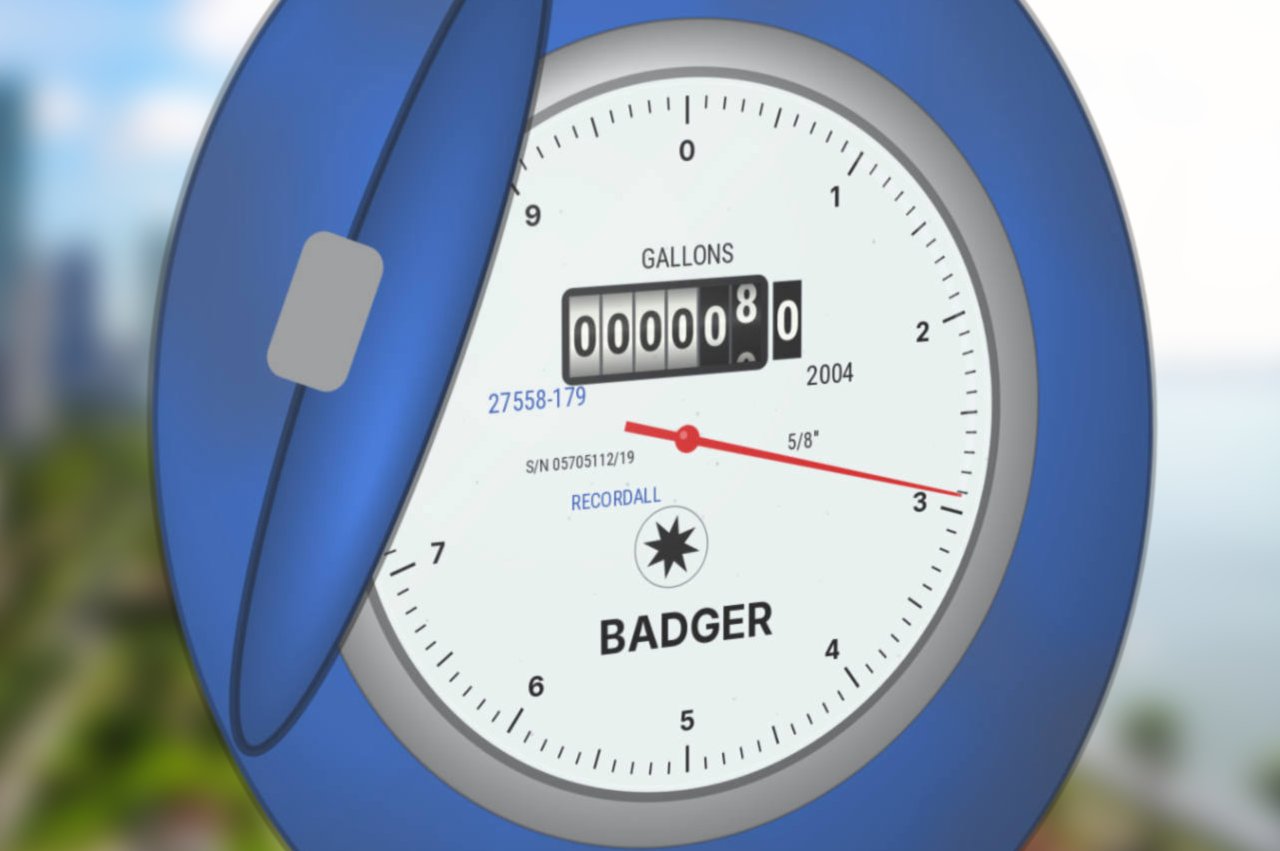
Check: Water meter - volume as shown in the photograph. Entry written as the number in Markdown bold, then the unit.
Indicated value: **82.9** gal
